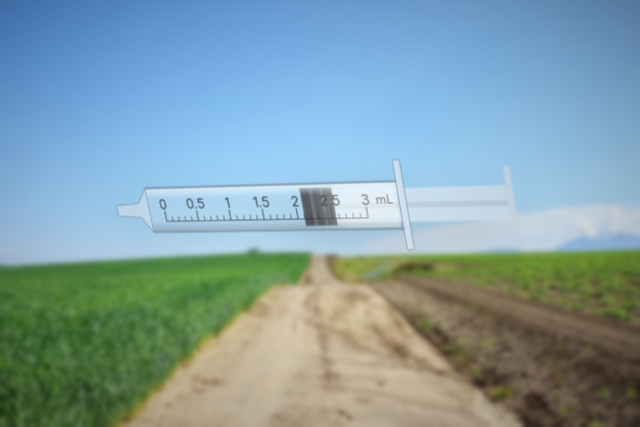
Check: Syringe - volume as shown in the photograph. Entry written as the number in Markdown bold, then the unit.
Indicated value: **2.1** mL
